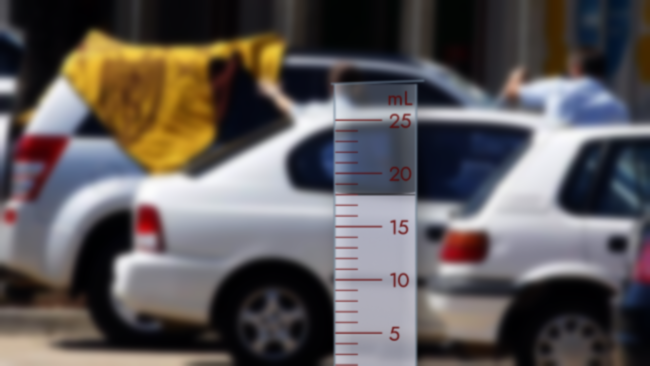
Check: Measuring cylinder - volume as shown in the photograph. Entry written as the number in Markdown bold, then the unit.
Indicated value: **18** mL
